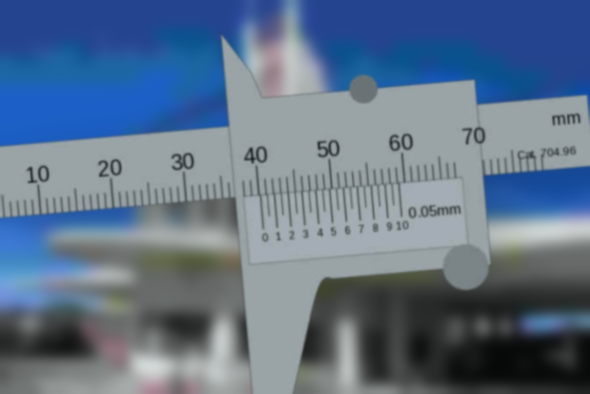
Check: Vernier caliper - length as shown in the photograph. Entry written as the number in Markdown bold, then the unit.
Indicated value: **40.2** mm
